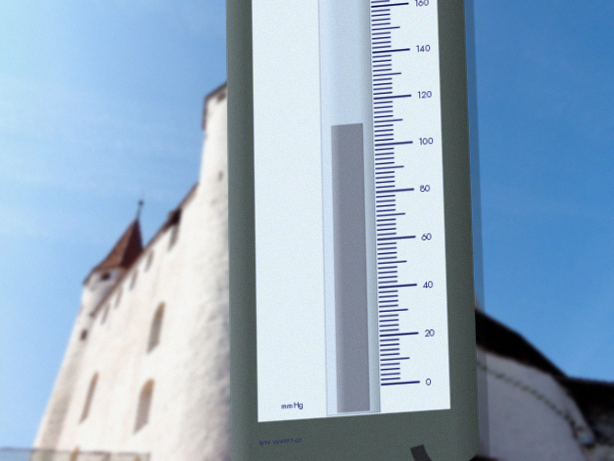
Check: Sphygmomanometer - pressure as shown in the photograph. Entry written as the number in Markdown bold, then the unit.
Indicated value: **110** mmHg
